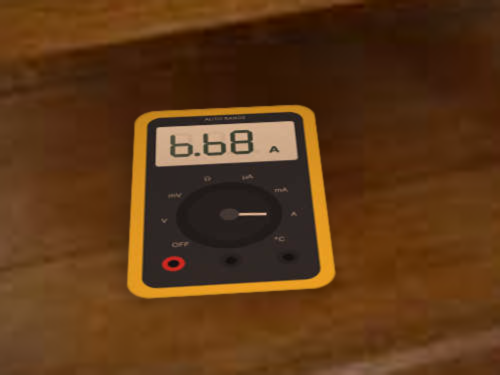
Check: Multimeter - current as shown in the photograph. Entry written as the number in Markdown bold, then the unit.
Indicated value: **6.68** A
